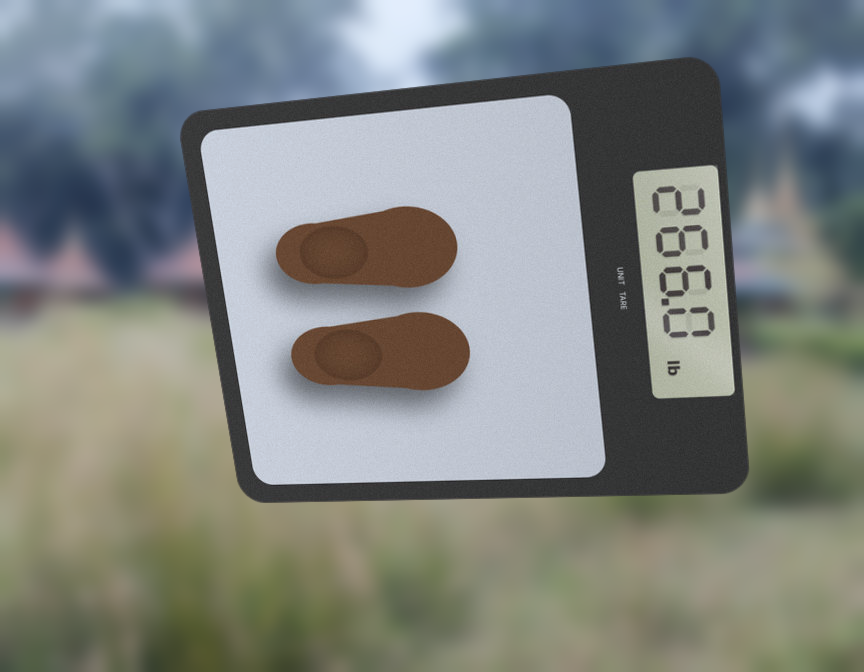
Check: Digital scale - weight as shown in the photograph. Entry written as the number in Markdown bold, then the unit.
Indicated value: **266.0** lb
